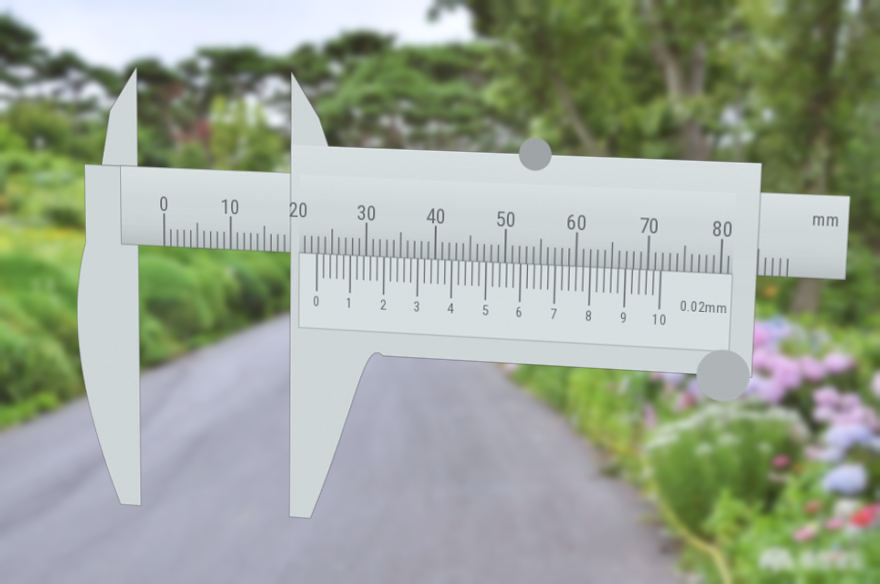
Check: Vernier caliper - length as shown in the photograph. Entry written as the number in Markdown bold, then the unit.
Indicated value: **22.8** mm
